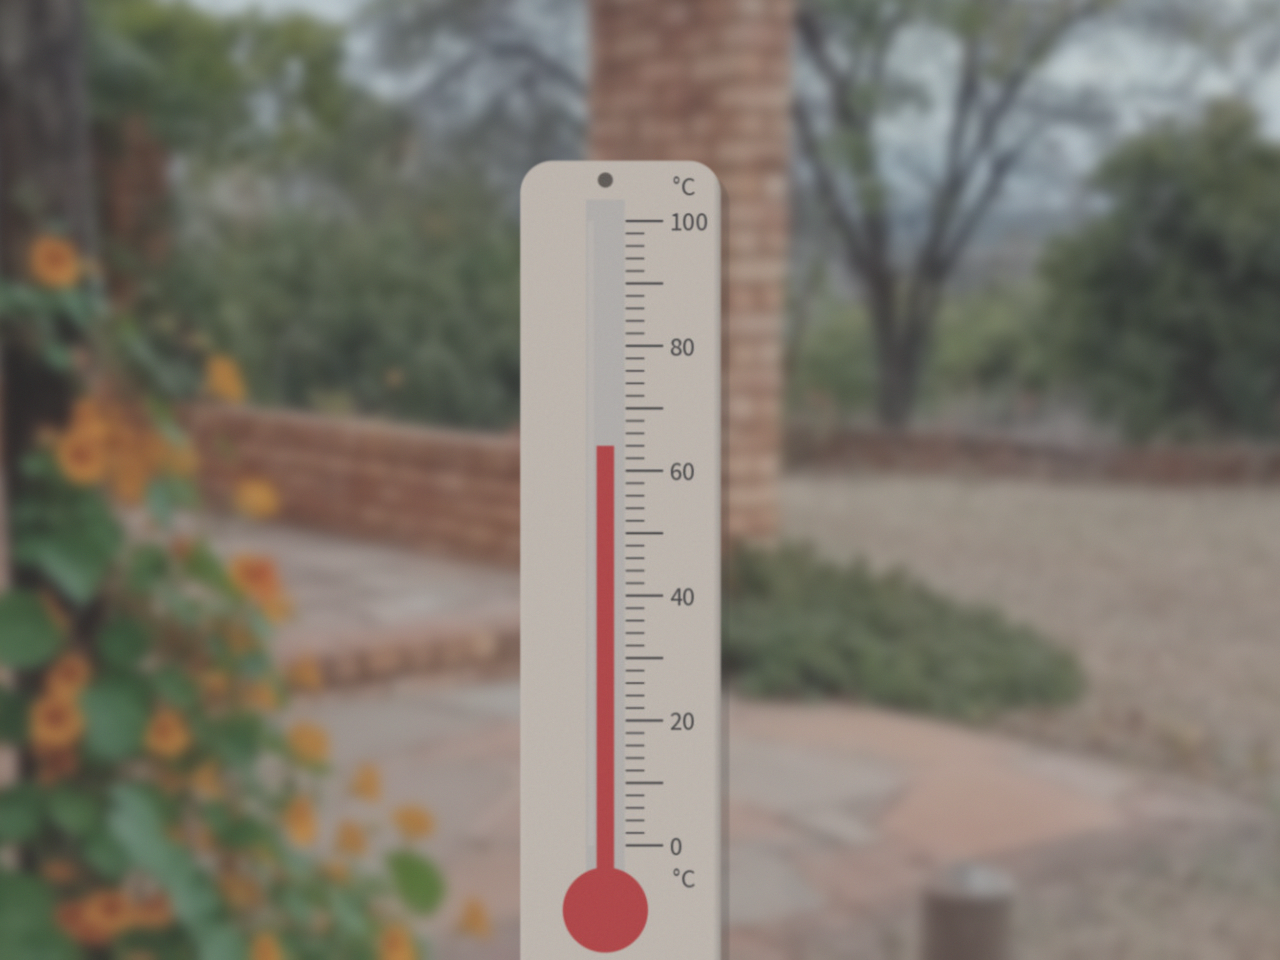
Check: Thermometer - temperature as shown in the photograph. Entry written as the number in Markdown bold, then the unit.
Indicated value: **64** °C
